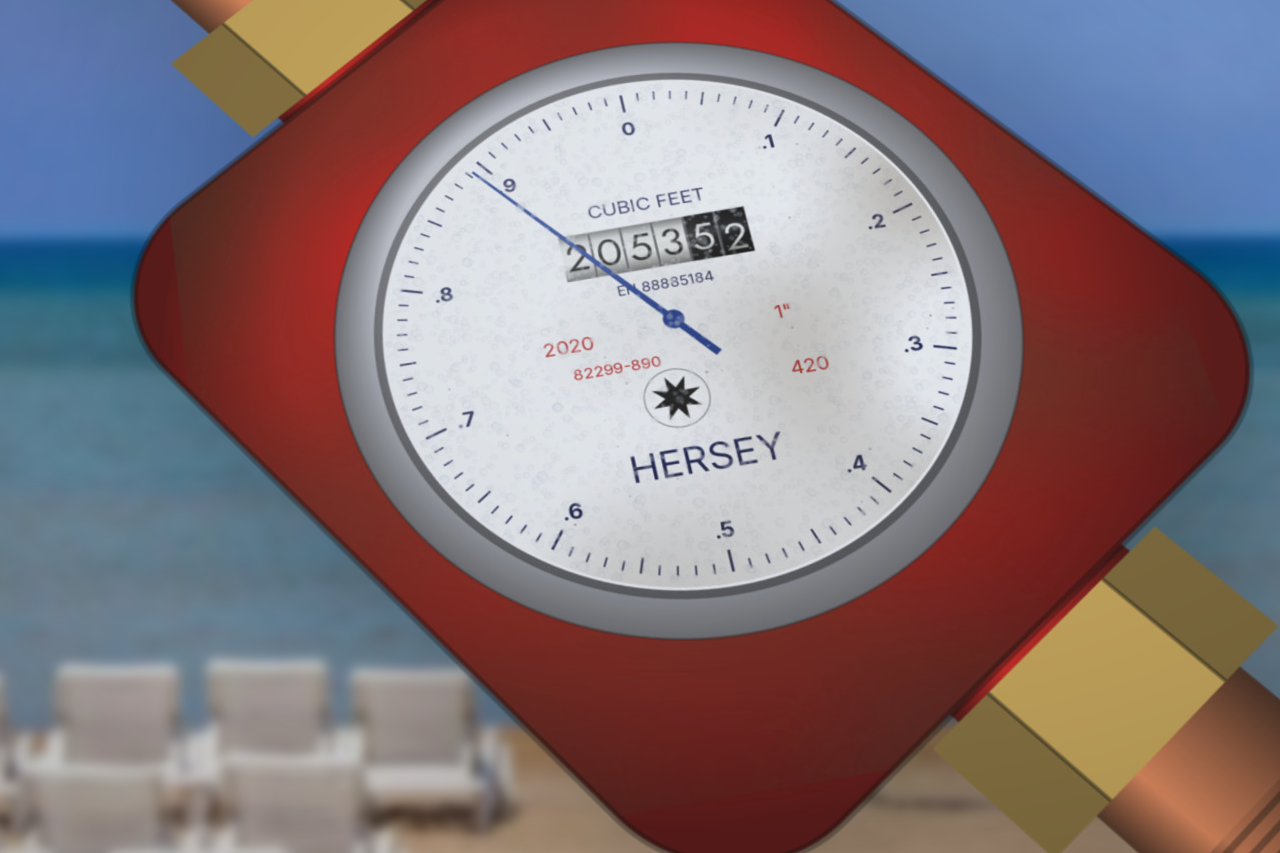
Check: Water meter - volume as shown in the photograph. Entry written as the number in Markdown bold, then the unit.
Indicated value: **205351.89** ft³
